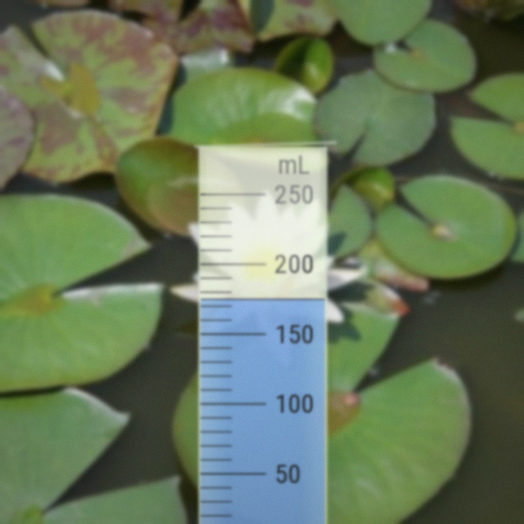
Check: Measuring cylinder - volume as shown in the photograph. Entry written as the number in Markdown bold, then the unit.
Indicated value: **175** mL
